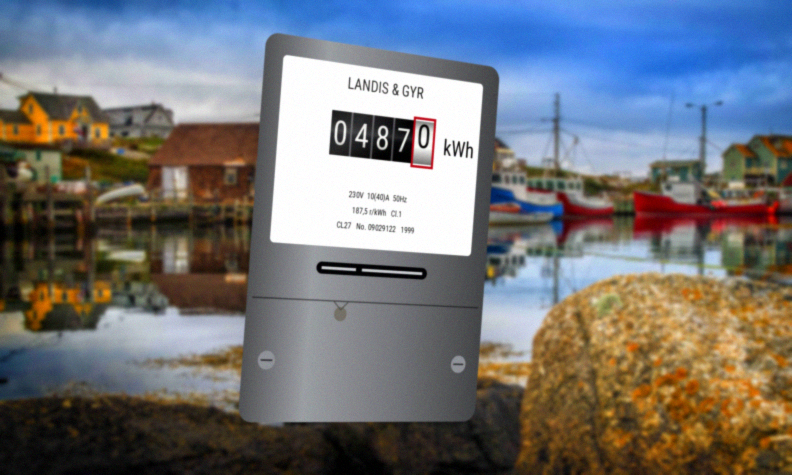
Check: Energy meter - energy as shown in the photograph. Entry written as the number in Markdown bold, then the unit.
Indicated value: **487.0** kWh
